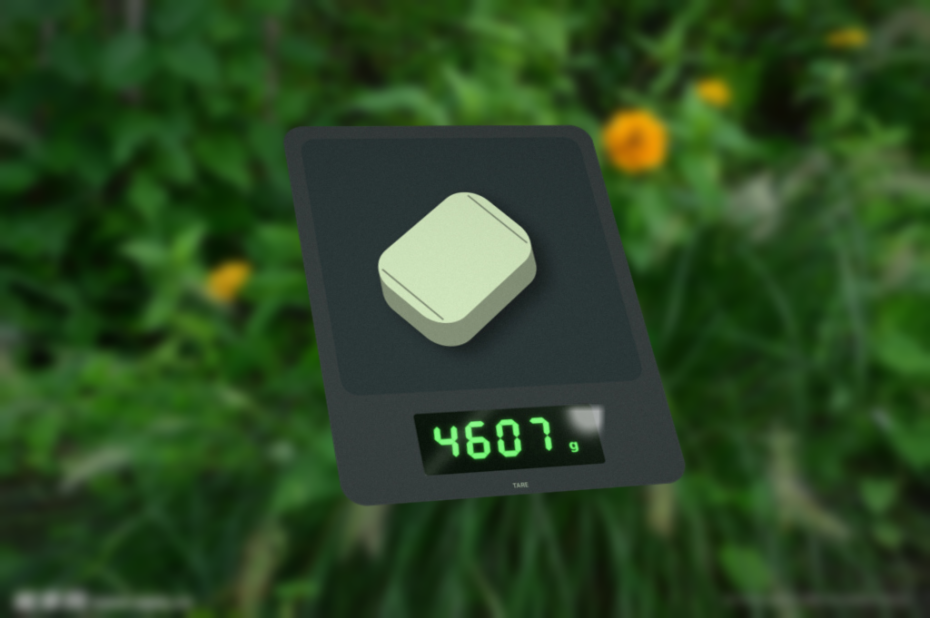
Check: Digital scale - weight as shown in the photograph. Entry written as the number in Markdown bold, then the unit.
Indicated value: **4607** g
